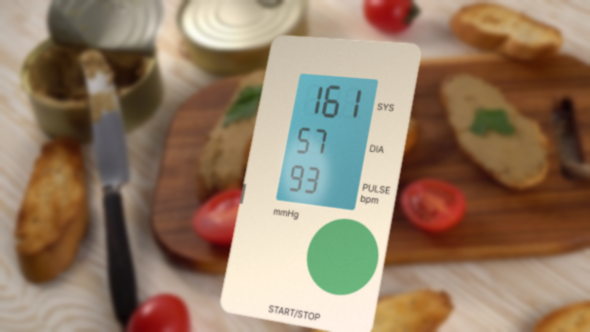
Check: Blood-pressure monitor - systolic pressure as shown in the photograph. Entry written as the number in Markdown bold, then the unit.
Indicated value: **161** mmHg
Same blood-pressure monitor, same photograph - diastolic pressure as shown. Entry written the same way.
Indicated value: **57** mmHg
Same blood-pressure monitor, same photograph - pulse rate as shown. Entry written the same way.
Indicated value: **93** bpm
